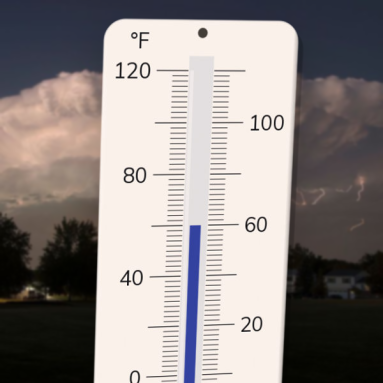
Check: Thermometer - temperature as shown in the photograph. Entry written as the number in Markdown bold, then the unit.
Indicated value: **60** °F
